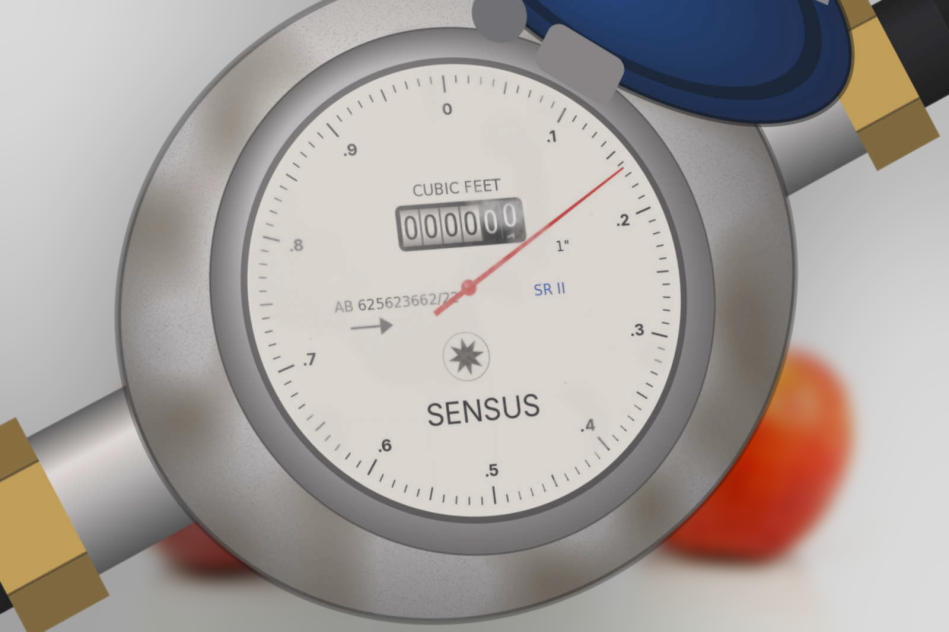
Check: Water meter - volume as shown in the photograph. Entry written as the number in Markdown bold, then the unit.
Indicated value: **0.16** ft³
